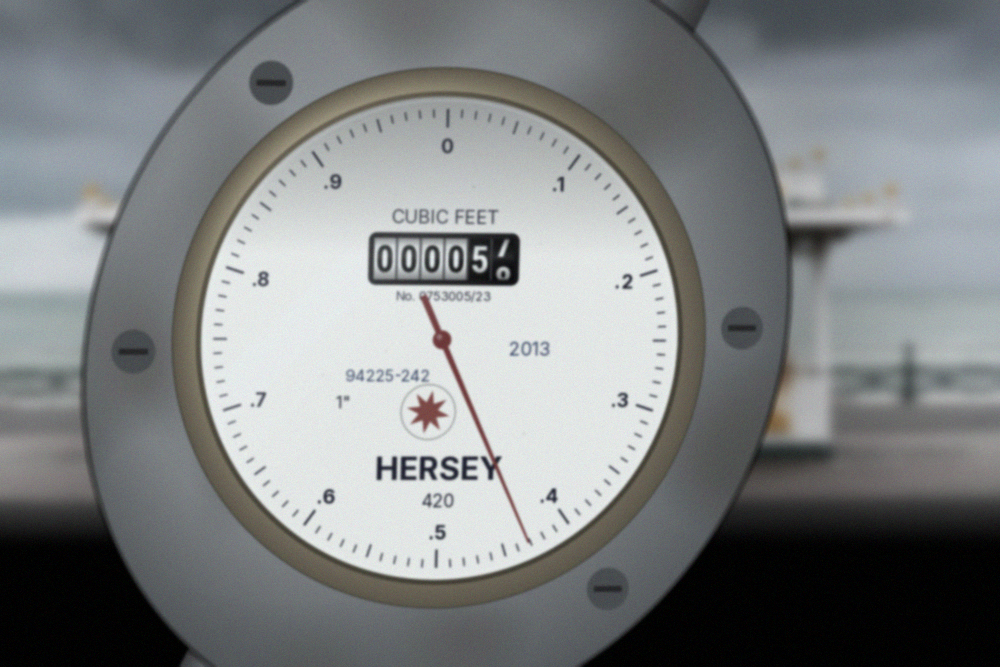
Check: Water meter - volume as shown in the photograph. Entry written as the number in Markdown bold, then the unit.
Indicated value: **57.43** ft³
